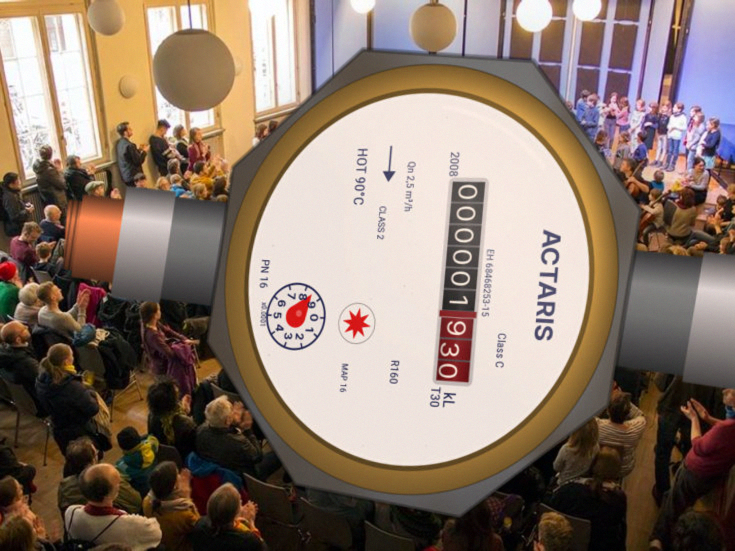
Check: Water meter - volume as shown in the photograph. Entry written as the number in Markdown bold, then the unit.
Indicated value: **1.9298** kL
